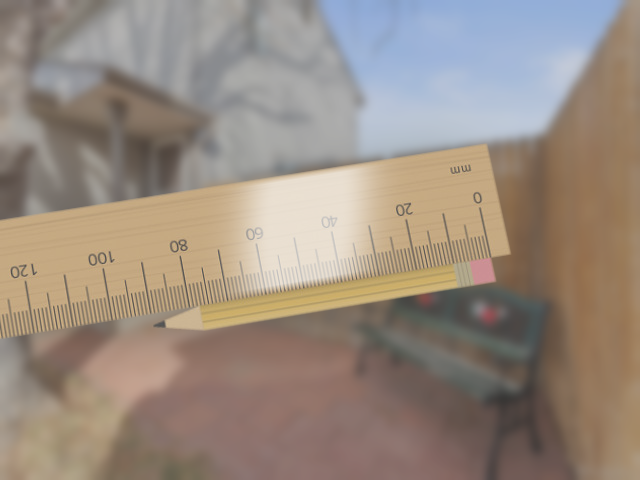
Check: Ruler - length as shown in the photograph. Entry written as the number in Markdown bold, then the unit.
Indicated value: **90** mm
